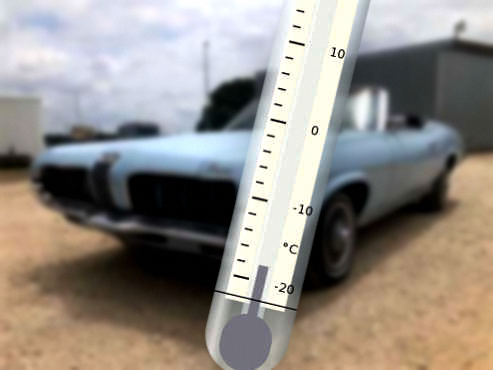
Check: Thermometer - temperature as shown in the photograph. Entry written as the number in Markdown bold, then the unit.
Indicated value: **-18** °C
